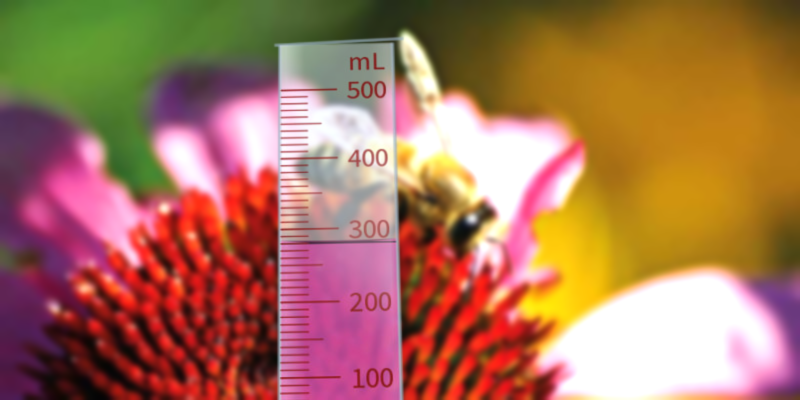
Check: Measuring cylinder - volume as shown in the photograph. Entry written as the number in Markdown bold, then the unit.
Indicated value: **280** mL
